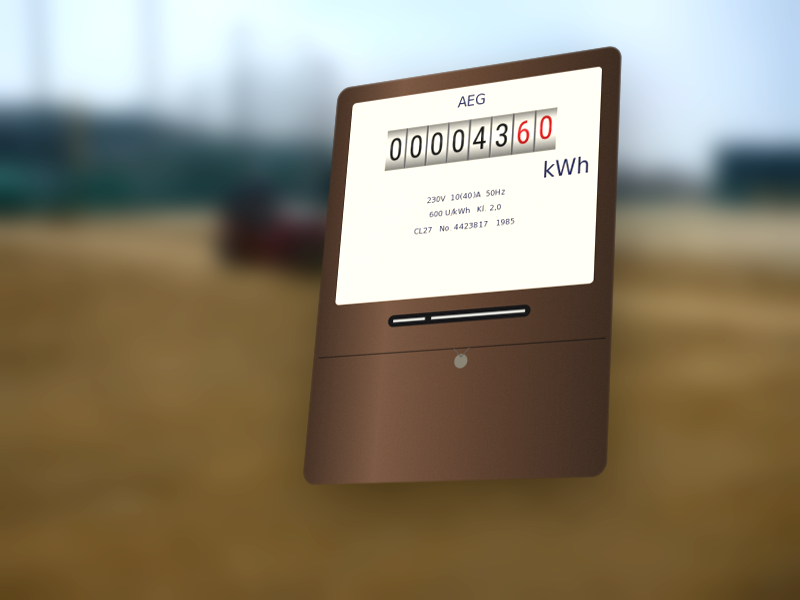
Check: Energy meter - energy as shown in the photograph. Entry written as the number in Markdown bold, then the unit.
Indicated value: **43.60** kWh
